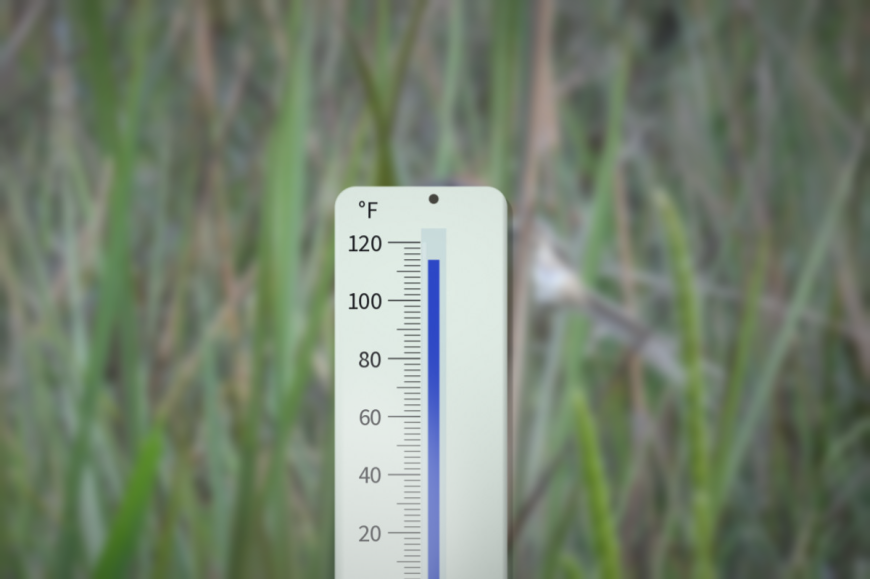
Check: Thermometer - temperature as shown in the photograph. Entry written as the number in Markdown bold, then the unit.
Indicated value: **114** °F
